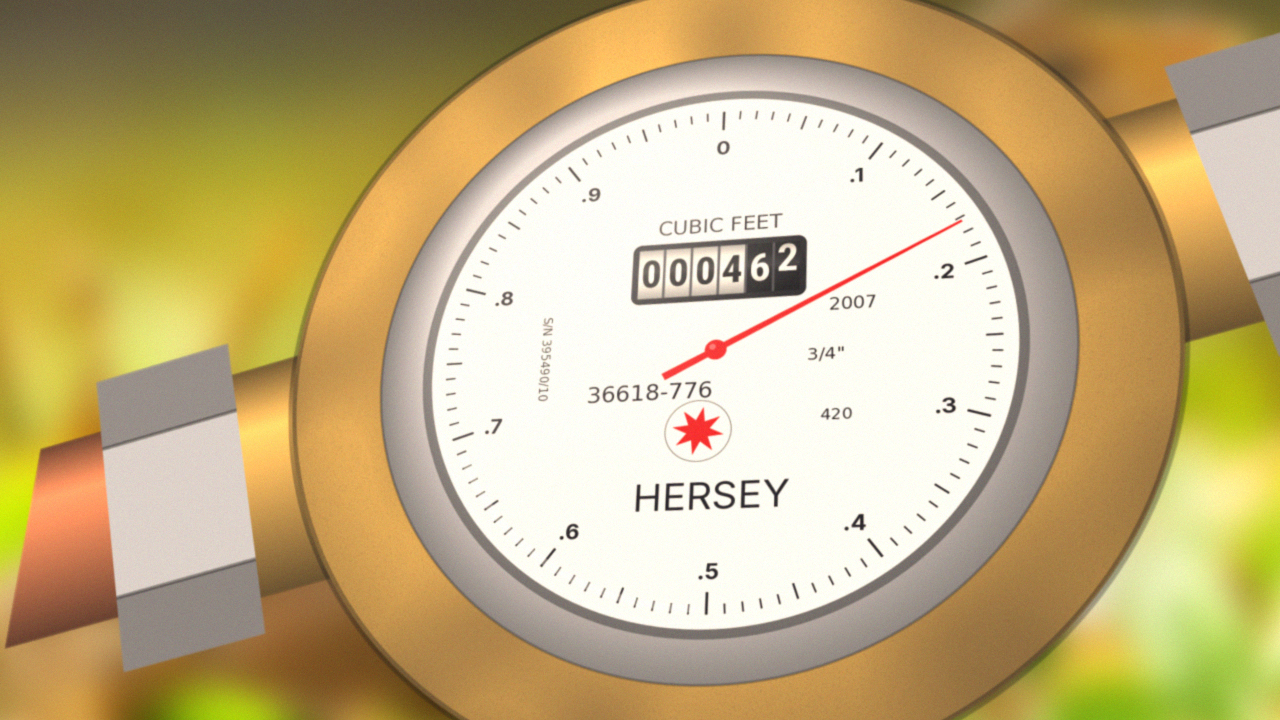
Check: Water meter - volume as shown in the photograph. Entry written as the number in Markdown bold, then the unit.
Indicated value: **462.17** ft³
